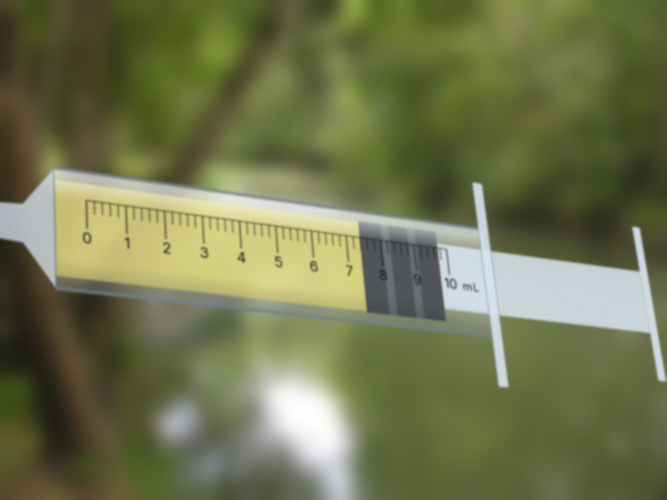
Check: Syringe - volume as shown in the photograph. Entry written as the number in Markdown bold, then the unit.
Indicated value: **7.4** mL
